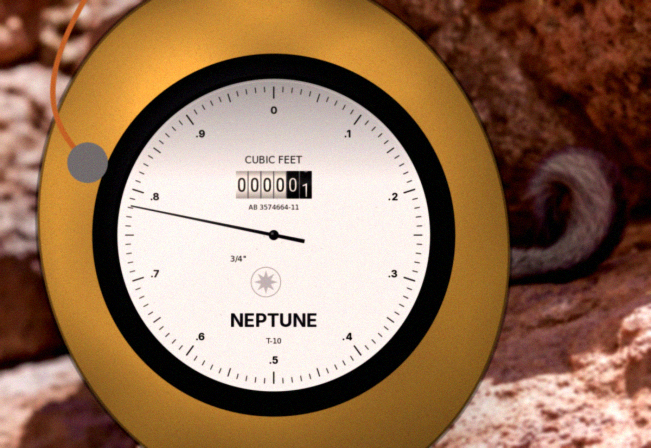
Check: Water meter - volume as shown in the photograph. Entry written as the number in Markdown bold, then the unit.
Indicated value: **0.78** ft³
